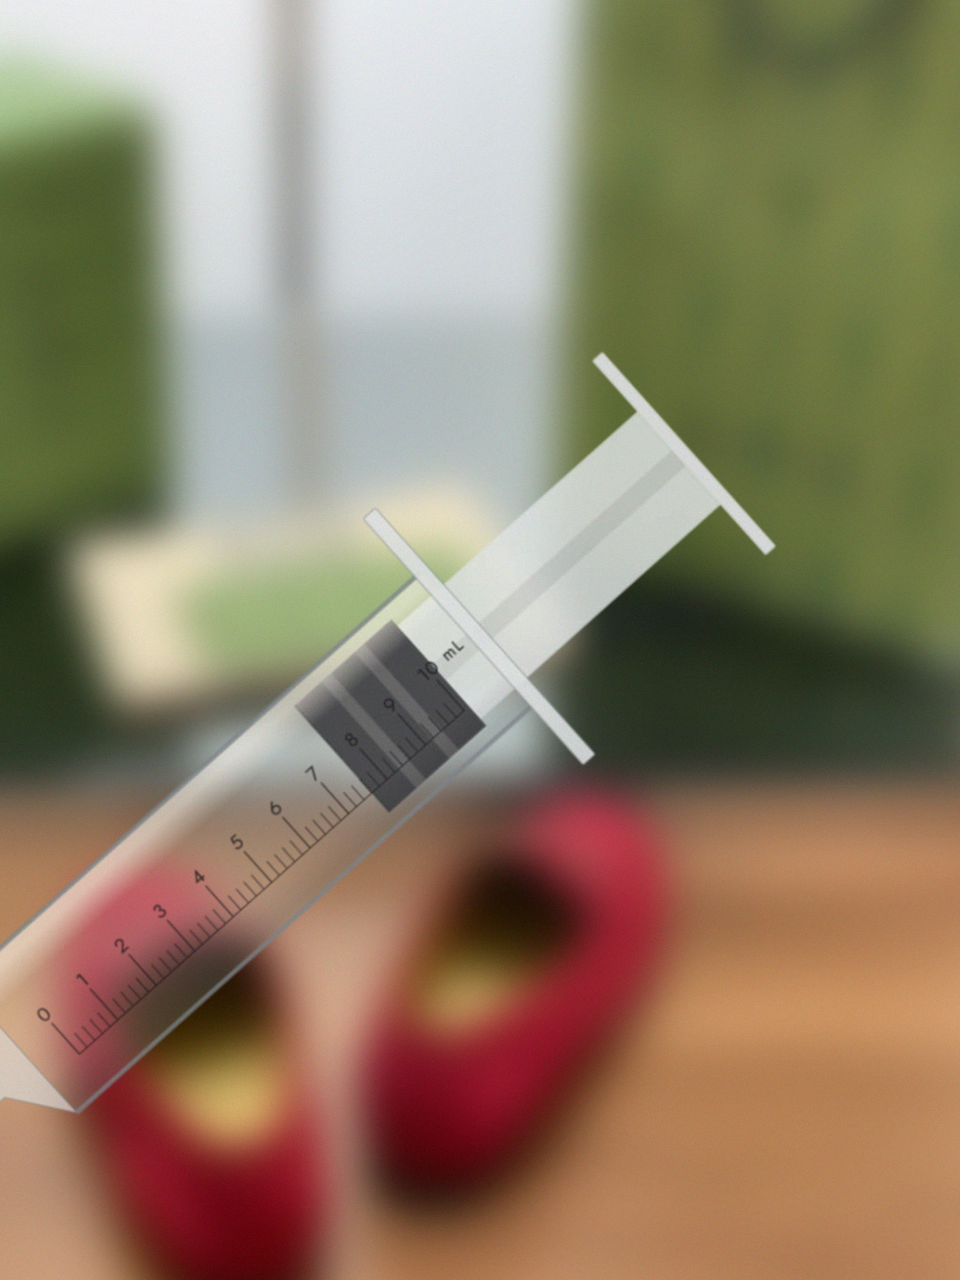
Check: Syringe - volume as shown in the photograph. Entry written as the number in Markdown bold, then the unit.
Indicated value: **7.6** mL
